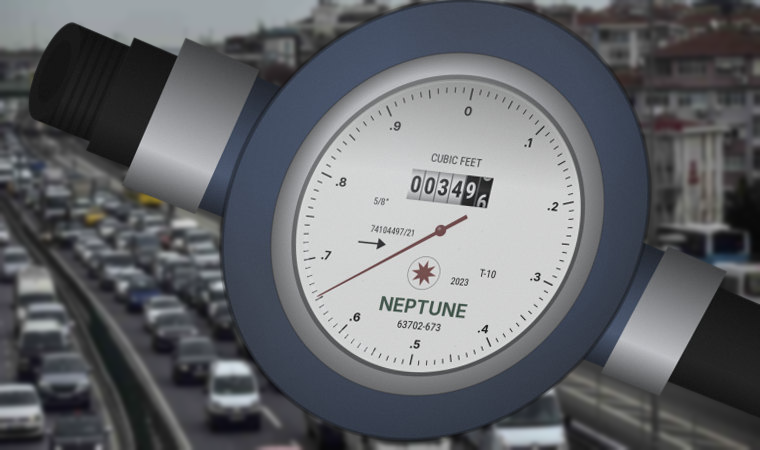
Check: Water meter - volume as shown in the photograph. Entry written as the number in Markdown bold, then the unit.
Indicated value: **3495.65** ft³
